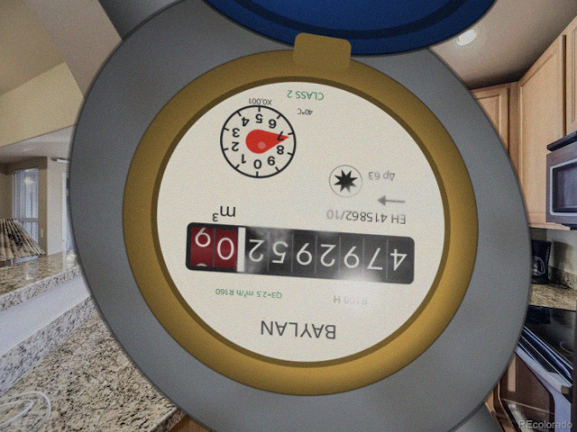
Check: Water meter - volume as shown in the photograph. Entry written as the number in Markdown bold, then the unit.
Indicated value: **4792952.087** m³
